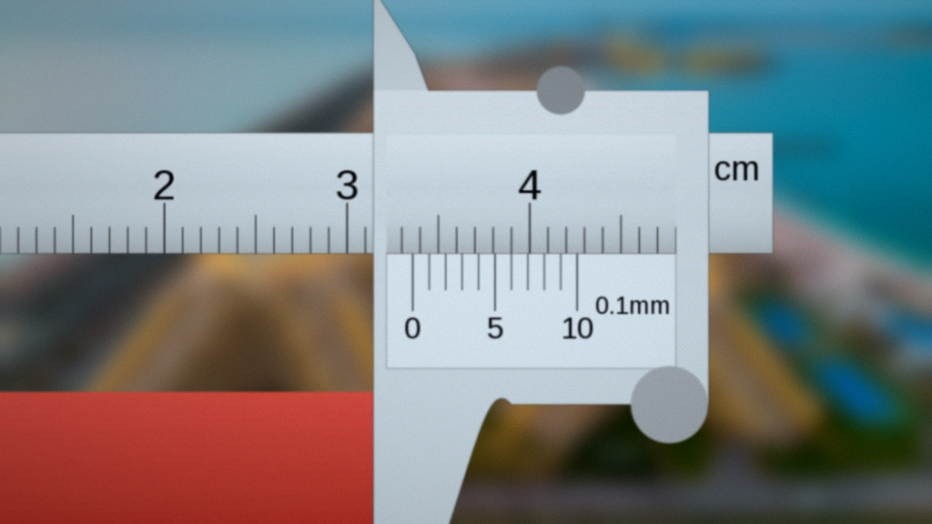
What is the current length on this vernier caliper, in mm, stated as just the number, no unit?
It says 33.6
